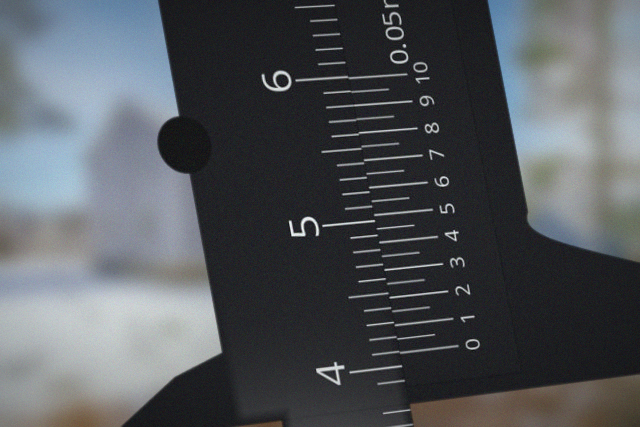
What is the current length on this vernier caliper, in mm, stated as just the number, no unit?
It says 40.9
